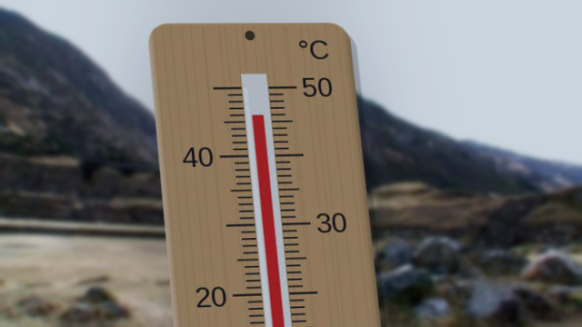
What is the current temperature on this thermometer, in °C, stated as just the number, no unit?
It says 46
